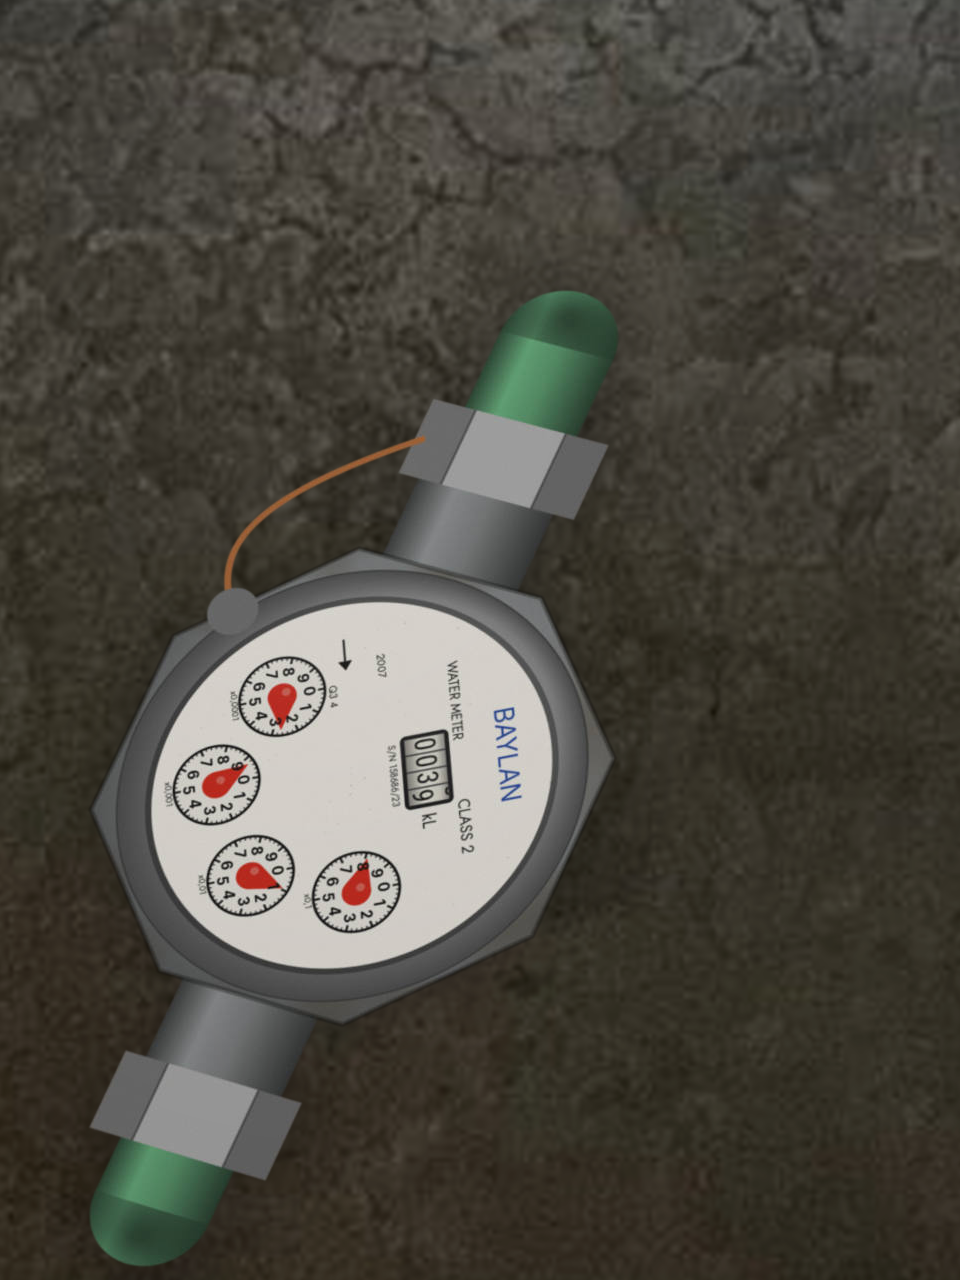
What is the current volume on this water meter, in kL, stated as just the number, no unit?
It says 38.8092
